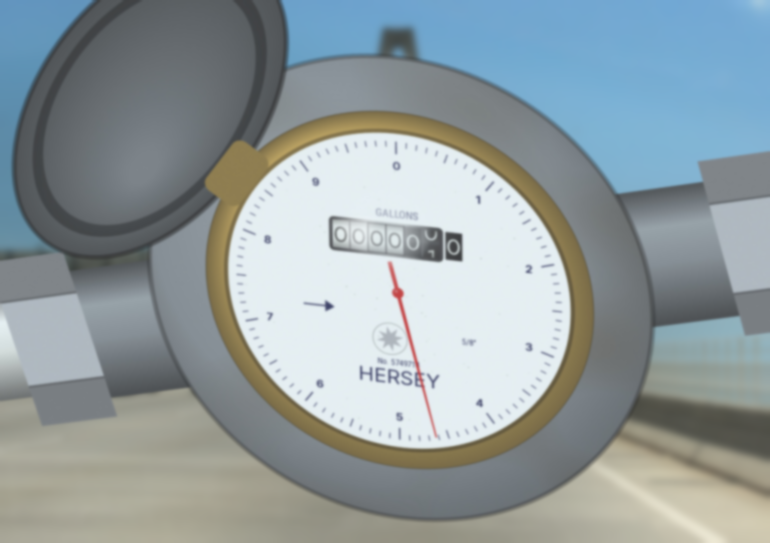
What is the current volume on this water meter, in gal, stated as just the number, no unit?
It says 4.6
